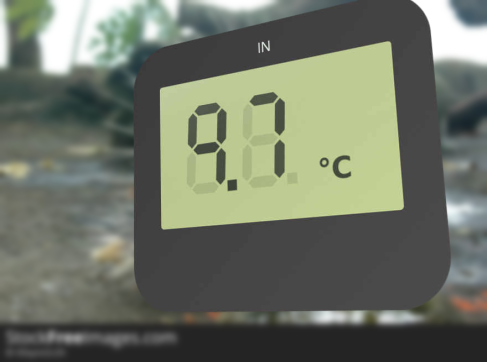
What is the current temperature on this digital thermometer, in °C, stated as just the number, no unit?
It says 9.7
